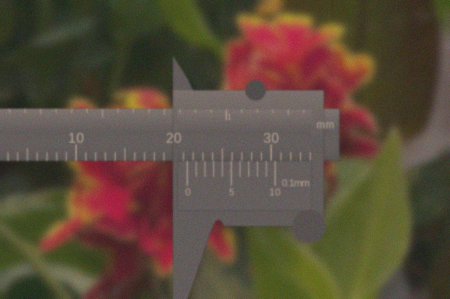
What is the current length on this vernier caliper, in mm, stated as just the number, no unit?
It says 21.4
